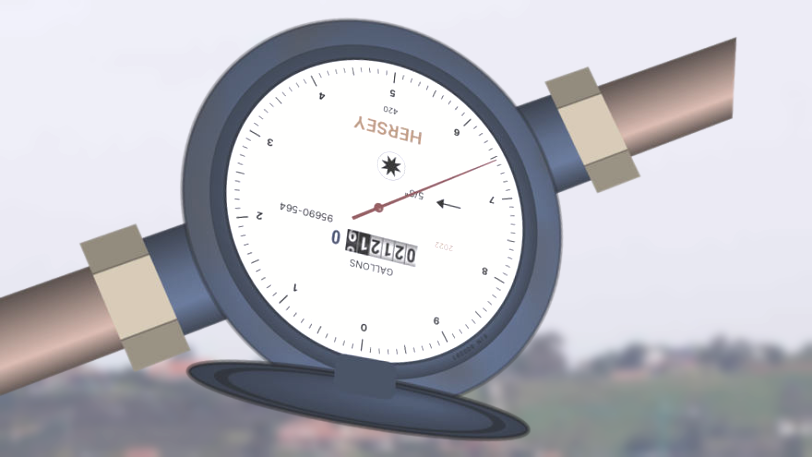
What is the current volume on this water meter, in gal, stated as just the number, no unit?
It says 212186.5
